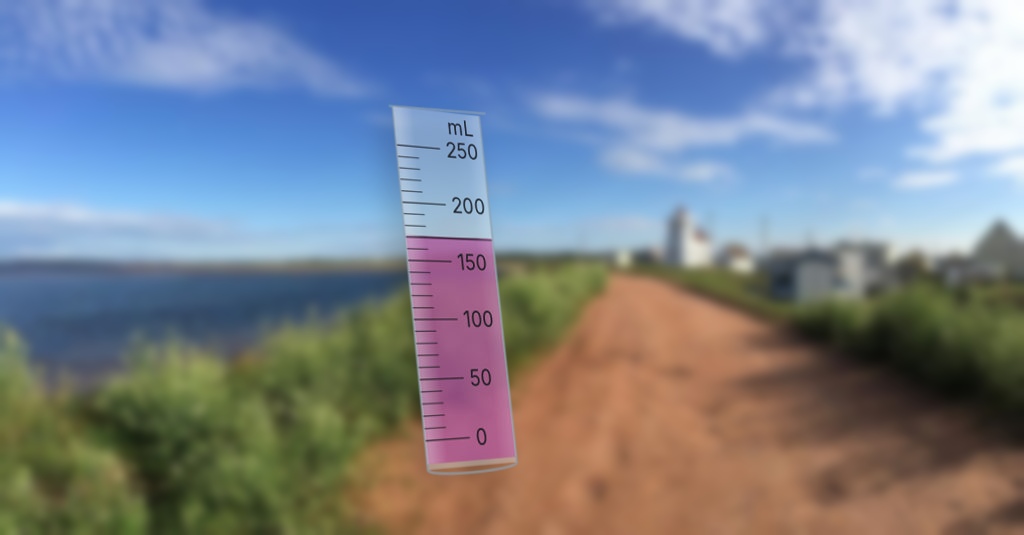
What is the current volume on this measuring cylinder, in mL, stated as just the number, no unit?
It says 170
